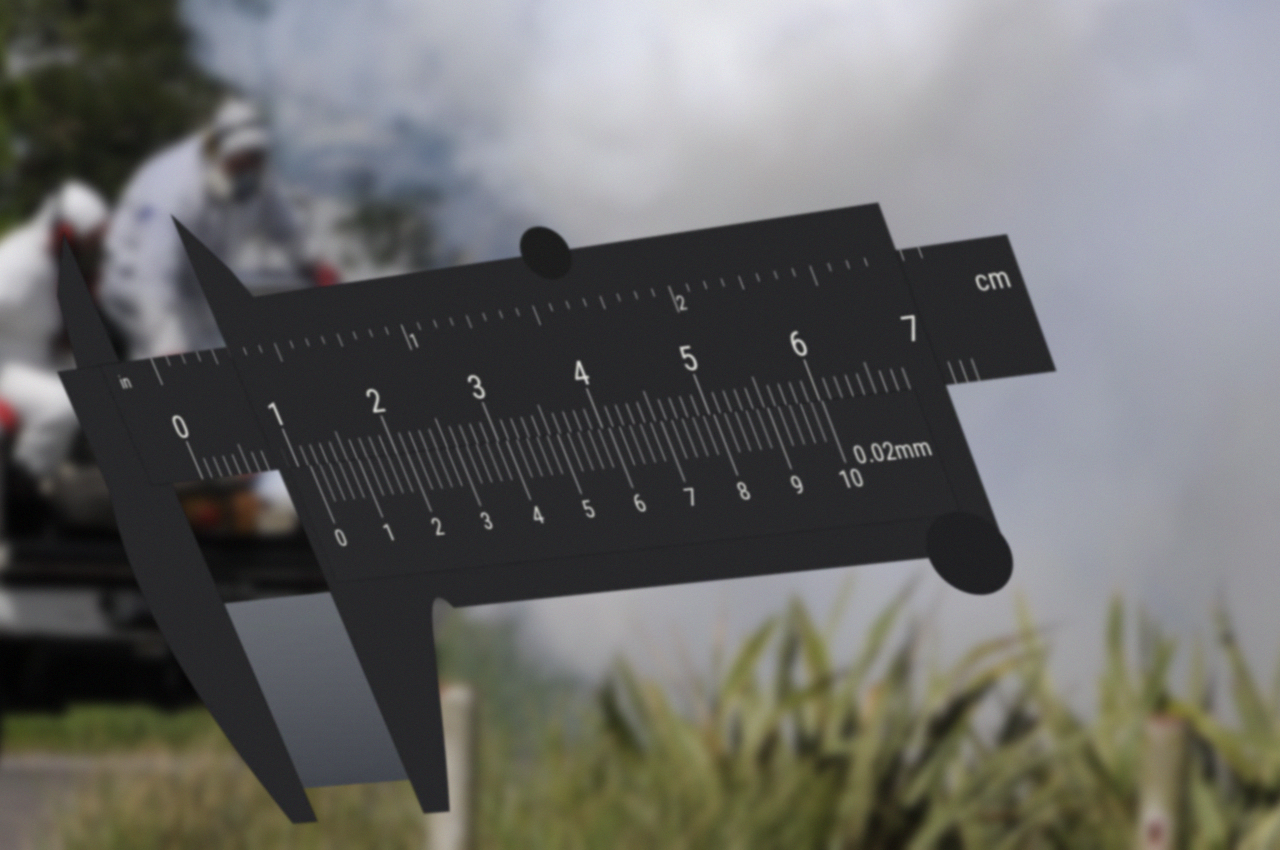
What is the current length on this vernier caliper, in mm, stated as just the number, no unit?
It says 11.2
